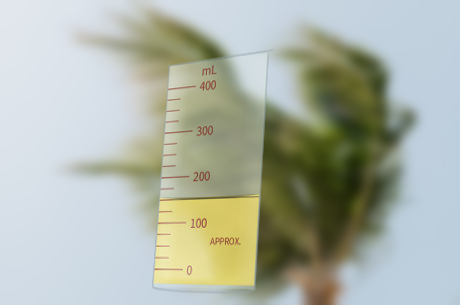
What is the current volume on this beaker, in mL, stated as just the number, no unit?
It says 150
